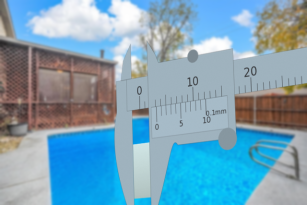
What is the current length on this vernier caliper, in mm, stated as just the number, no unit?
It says 3.2
